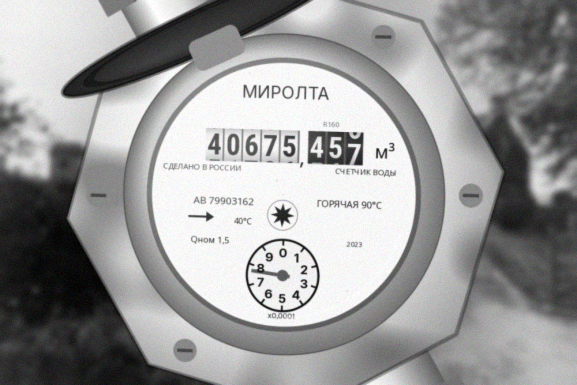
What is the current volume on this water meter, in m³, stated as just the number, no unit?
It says 40675.4567
